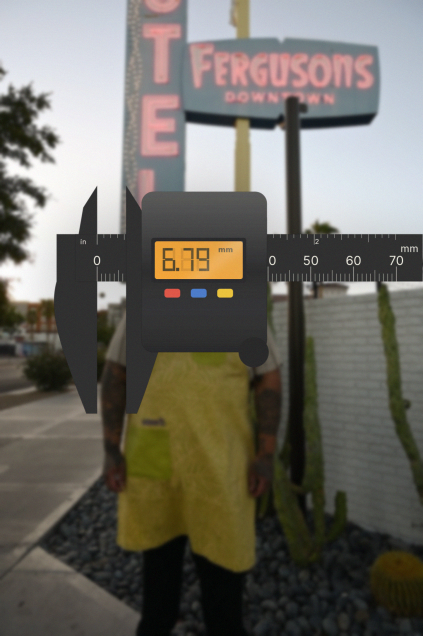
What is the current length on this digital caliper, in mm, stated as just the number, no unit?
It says 6.79
